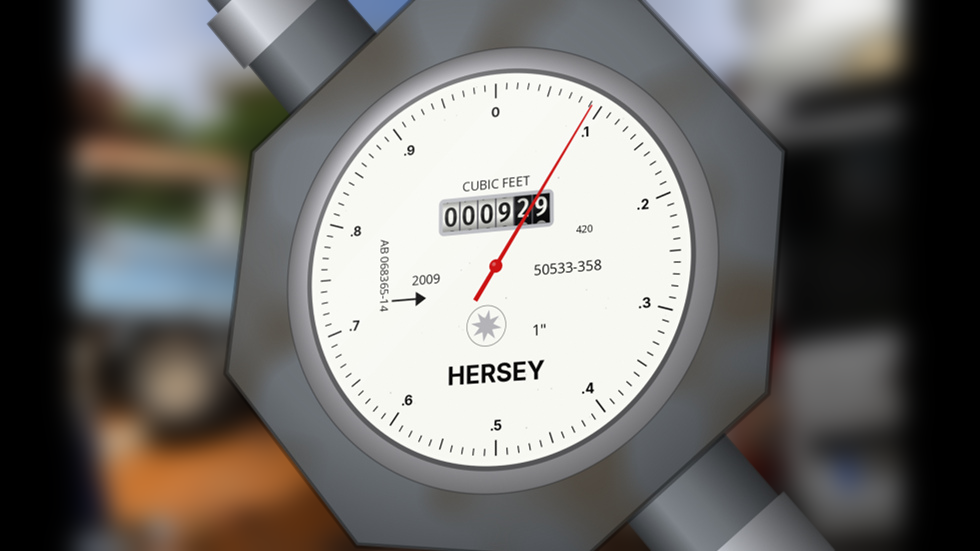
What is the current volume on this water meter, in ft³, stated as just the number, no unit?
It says 929.09
